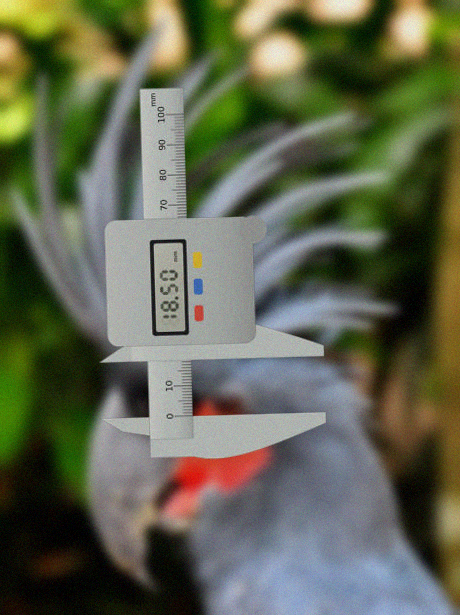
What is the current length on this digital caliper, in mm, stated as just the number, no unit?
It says 18.50
